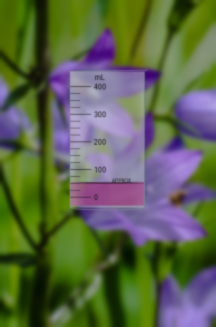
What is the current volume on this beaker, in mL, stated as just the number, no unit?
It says 50
